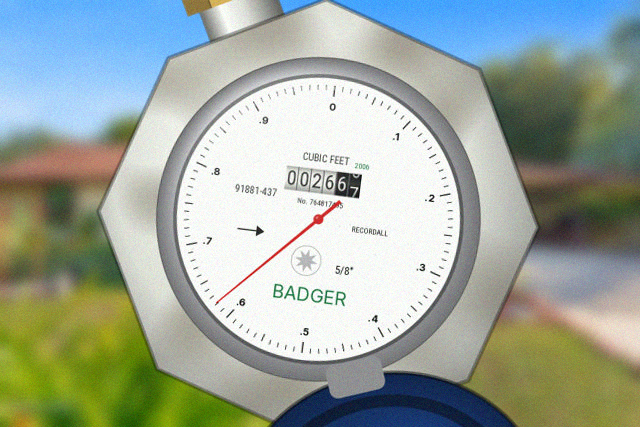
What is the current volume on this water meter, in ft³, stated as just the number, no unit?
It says 2666.62
